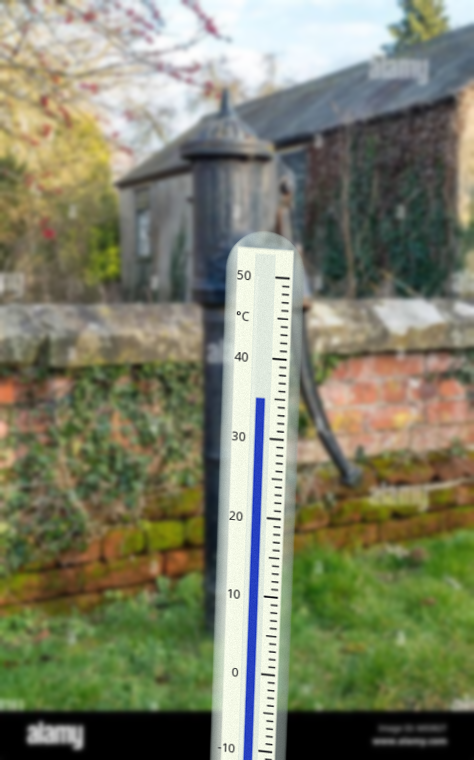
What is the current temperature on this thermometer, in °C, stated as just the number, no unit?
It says 35
